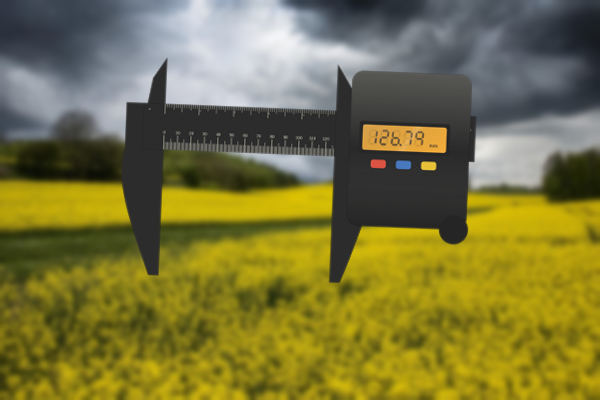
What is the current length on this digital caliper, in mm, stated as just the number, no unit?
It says 126.79
